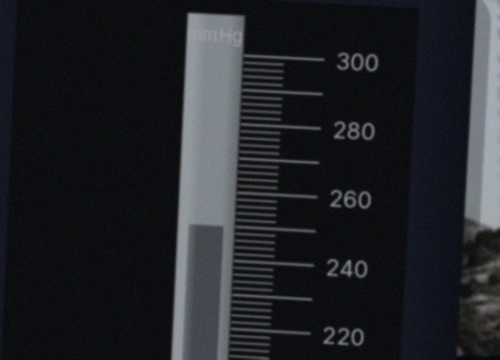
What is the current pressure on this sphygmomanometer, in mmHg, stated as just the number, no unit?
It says 250
